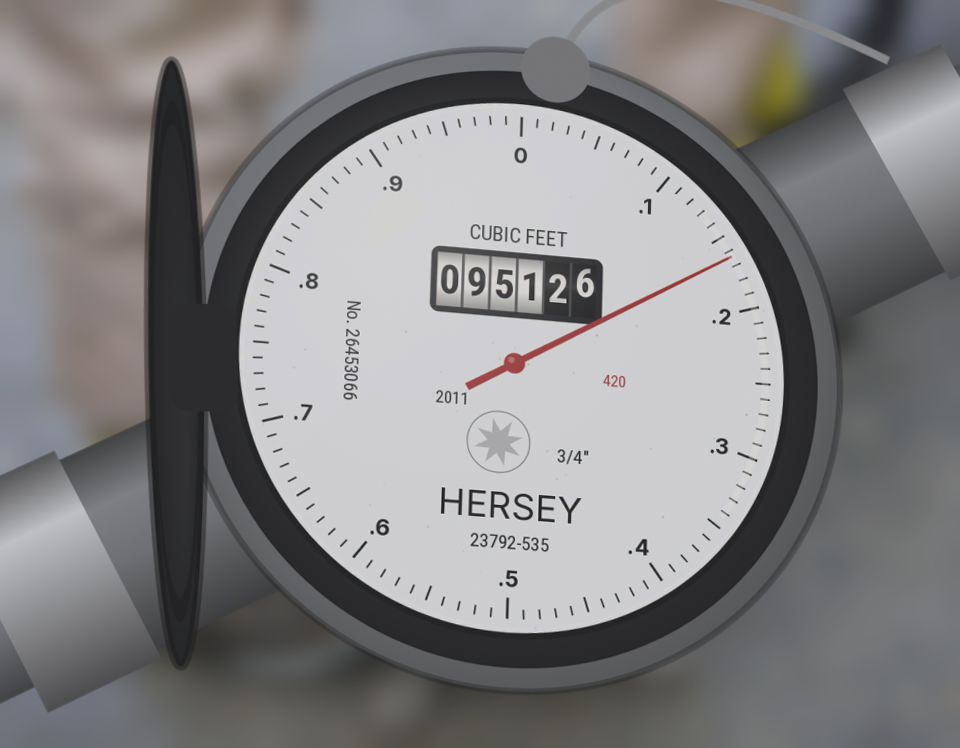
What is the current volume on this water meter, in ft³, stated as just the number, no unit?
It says 95126.16
